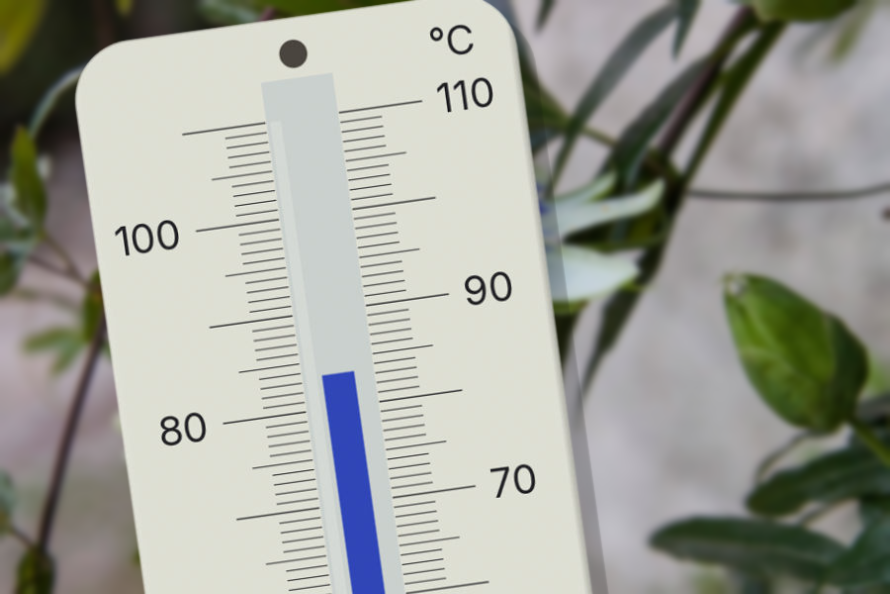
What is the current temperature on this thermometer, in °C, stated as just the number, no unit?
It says 83.5
